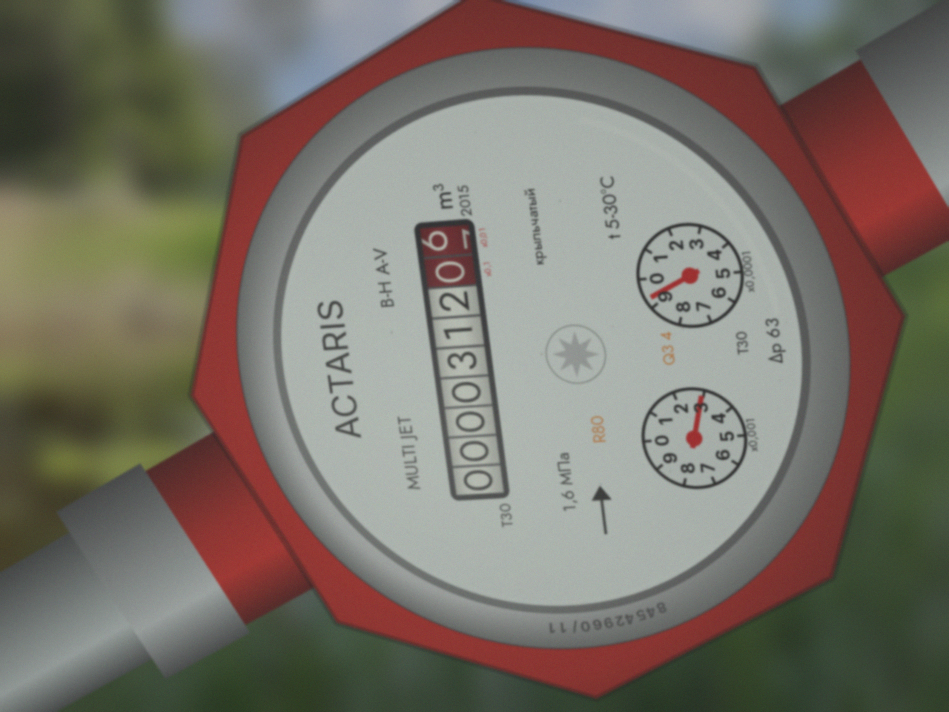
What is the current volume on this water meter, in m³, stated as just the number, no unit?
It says 312.0629
